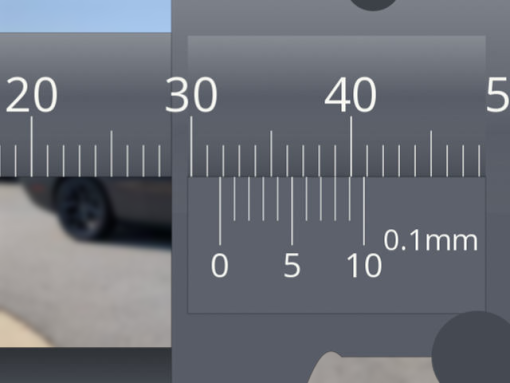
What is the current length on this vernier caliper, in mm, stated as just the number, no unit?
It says 31.8
